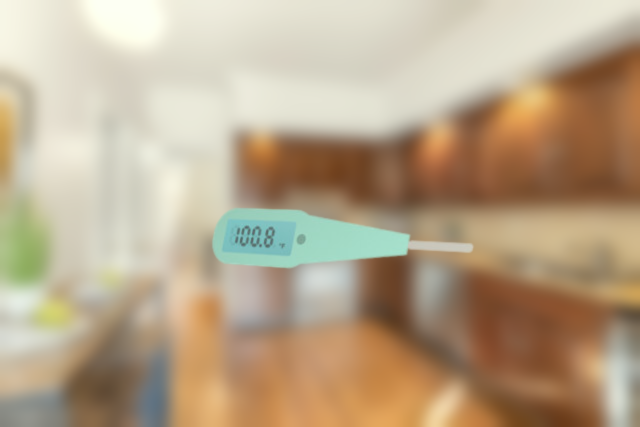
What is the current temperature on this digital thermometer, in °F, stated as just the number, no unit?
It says 100.8
